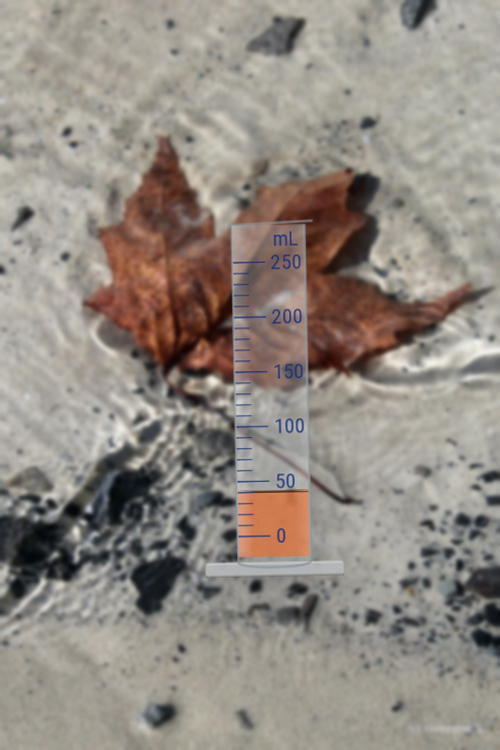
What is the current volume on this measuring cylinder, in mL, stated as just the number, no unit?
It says 40
